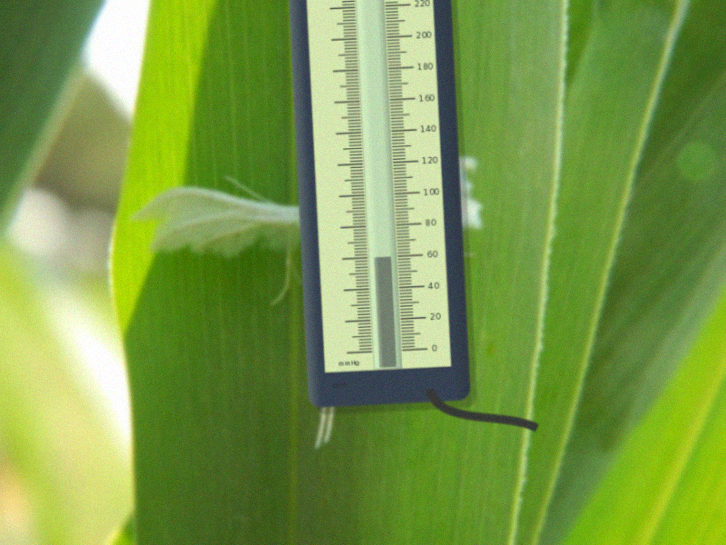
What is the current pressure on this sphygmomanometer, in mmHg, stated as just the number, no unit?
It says 60
